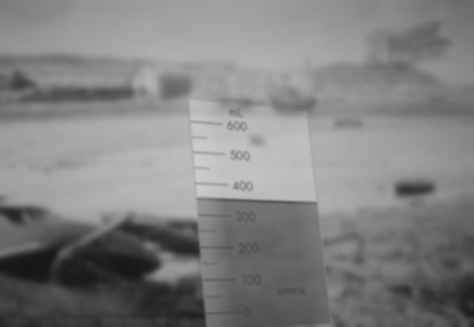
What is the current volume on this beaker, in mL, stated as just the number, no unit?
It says 350
